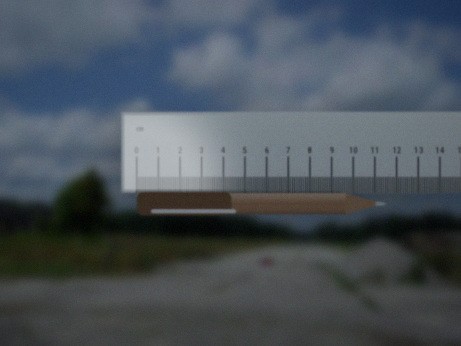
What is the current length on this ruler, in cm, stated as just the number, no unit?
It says 11.5
